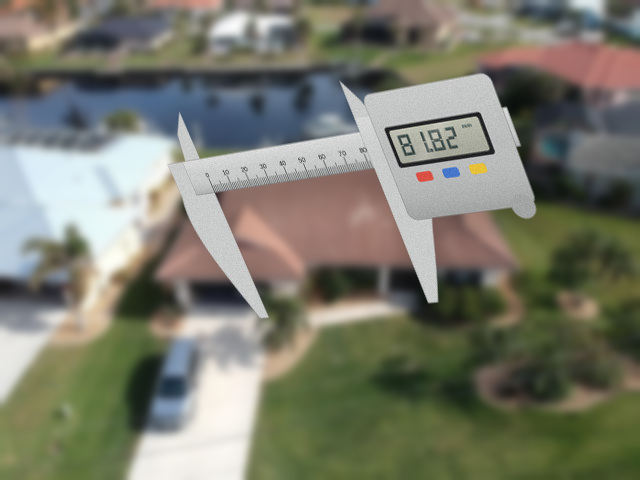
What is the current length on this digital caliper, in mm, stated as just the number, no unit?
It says 81.82
